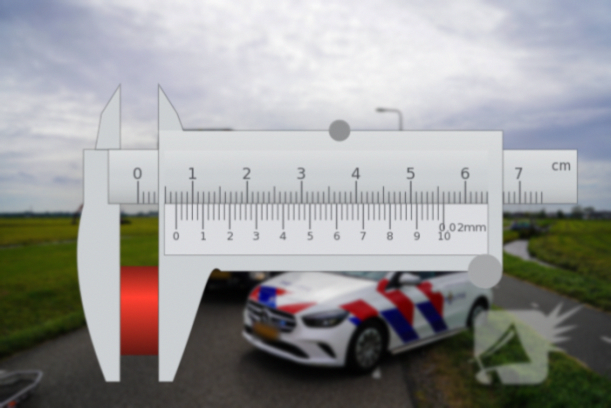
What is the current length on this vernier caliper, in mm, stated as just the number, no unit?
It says 7.0
